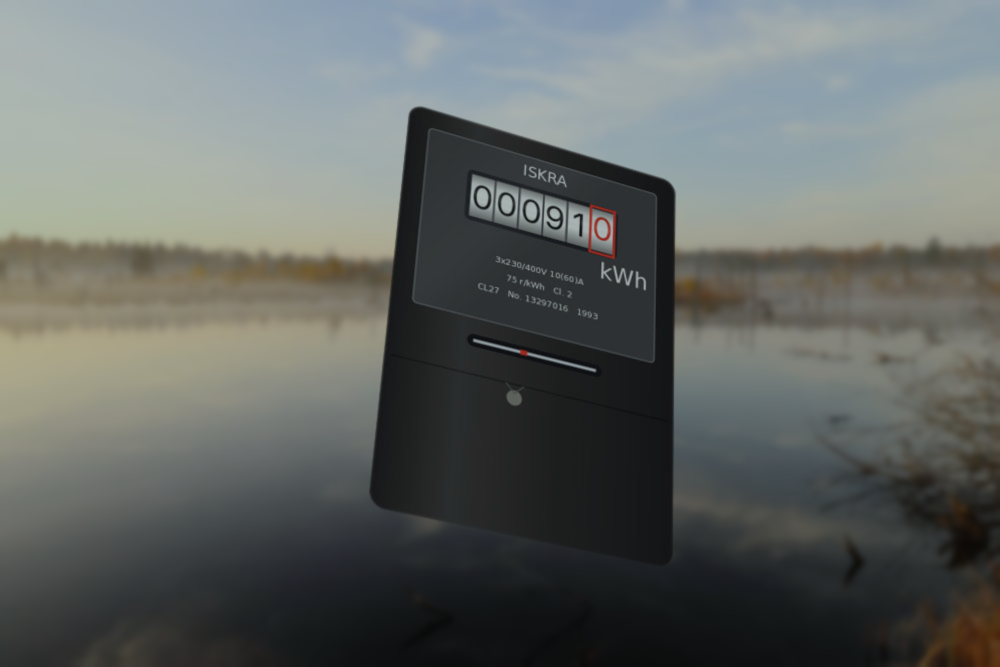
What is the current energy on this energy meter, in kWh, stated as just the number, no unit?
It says 91.0
